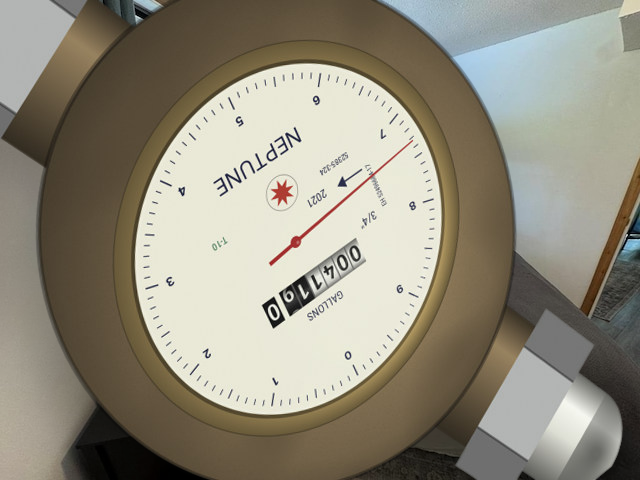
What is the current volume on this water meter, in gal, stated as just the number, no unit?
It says 41187.3
